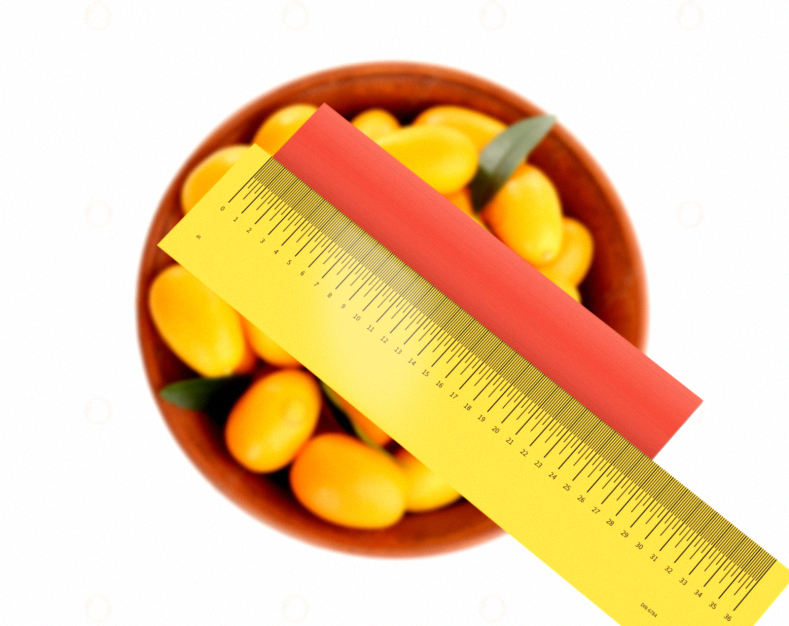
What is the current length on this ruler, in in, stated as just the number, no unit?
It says 27.5
